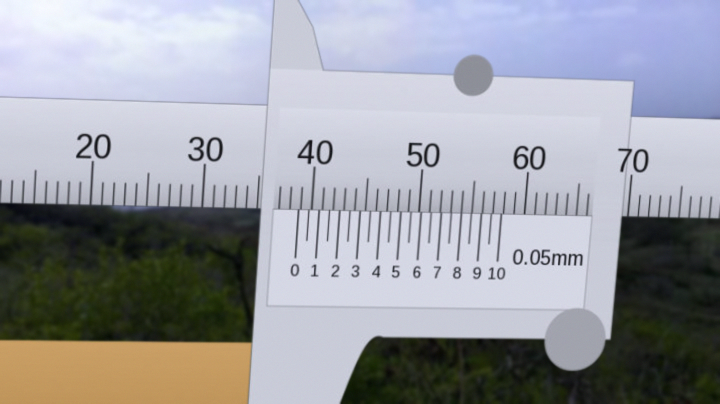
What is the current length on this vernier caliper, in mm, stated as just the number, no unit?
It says 38.8
